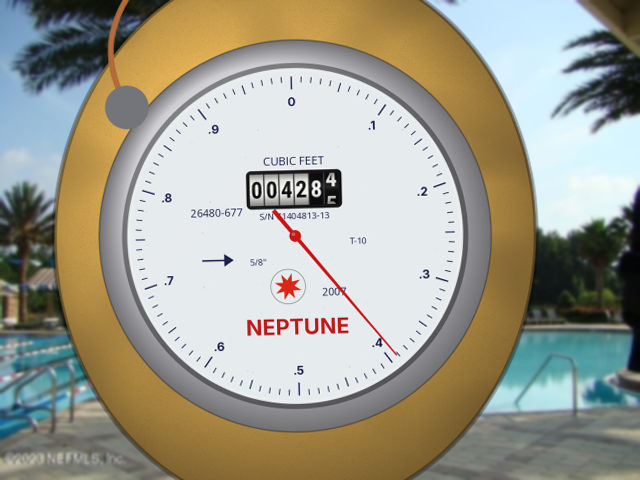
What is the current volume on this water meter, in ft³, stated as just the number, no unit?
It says 4284.39
